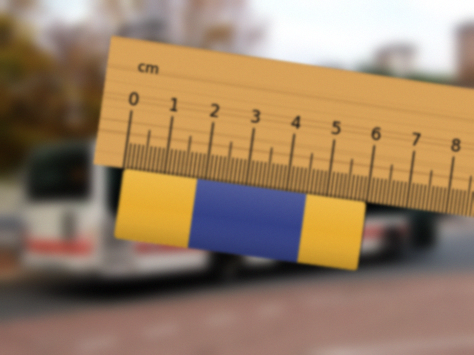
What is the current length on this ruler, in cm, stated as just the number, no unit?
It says 6
